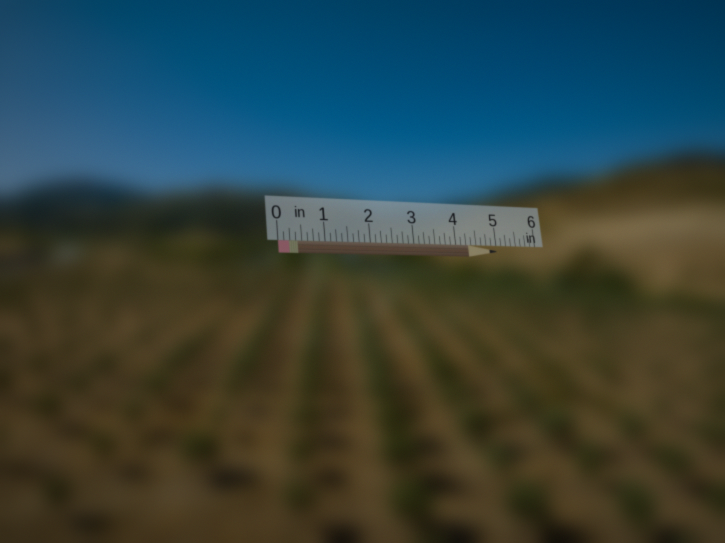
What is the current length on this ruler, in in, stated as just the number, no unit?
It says 5
